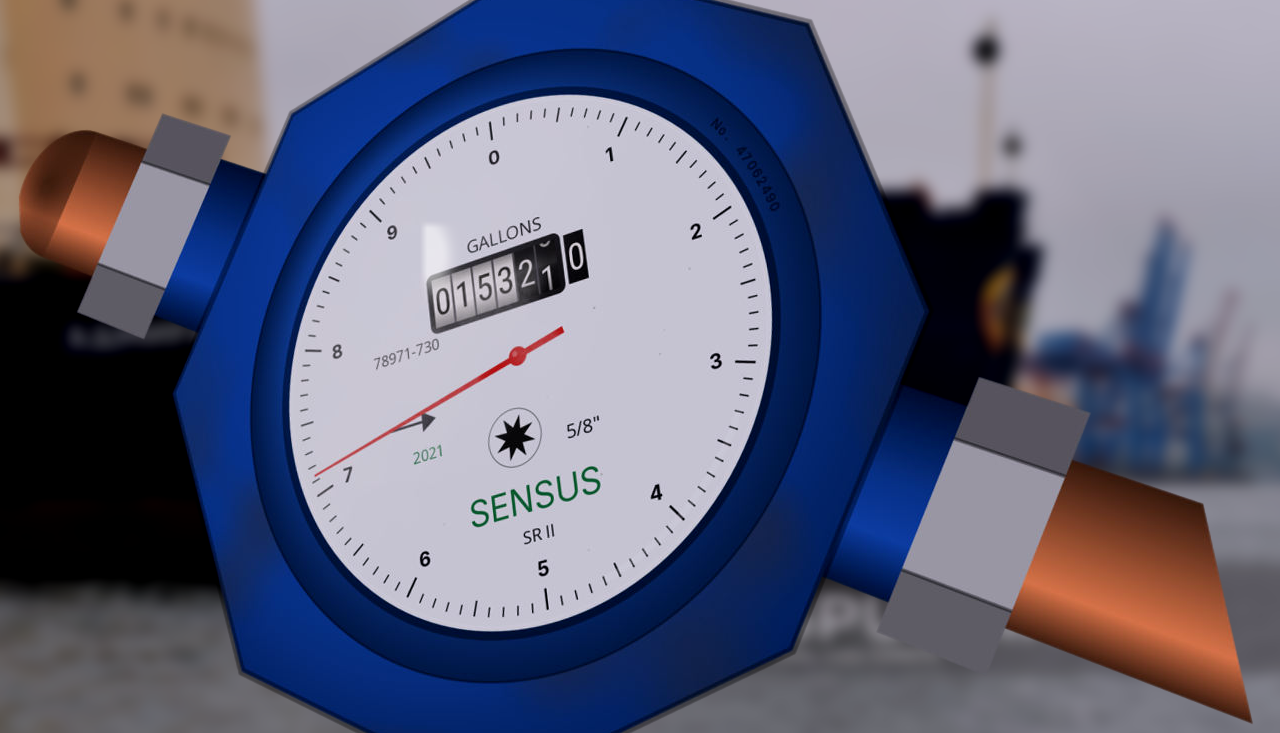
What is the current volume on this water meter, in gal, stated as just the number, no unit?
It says 153207.1
